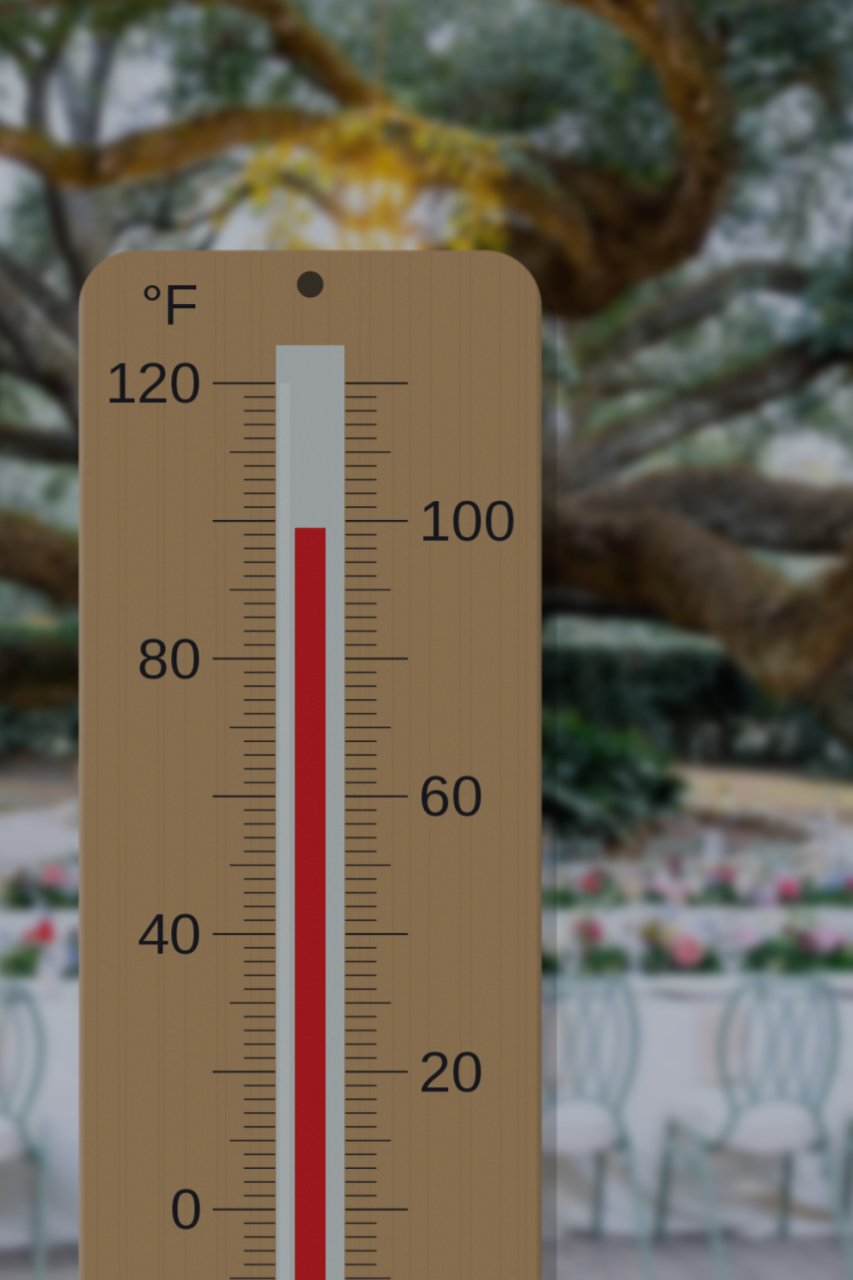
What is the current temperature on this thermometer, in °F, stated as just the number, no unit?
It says 99
